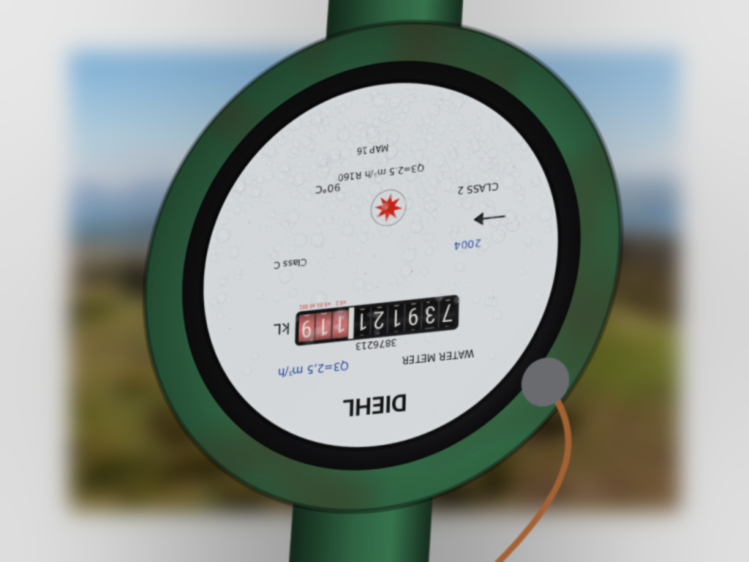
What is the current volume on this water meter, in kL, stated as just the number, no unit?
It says 739121.119
